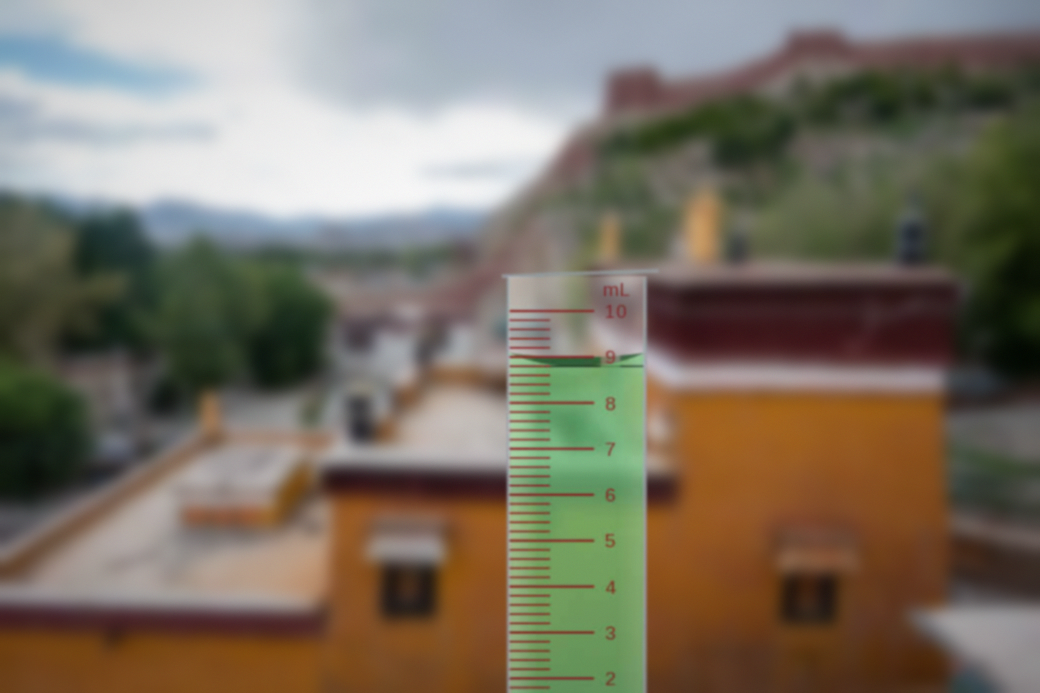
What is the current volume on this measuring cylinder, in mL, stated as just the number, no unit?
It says 8.8
